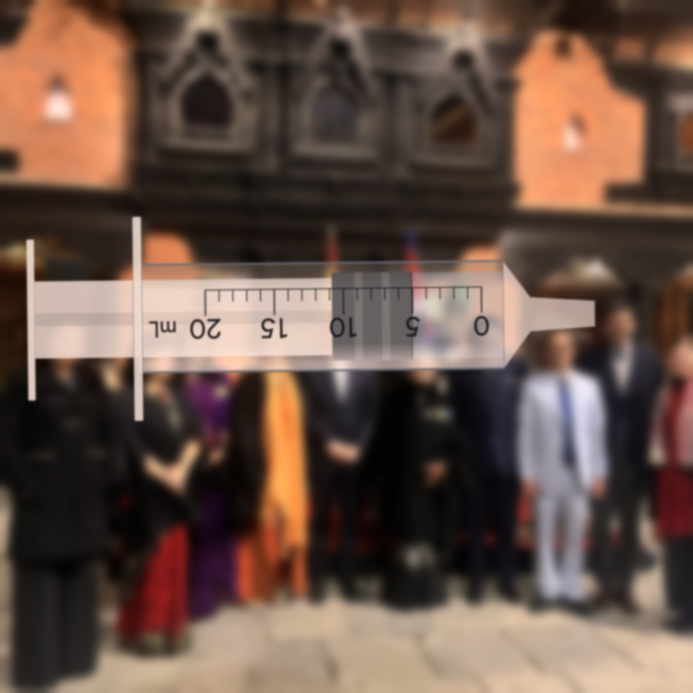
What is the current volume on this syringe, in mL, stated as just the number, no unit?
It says 5
